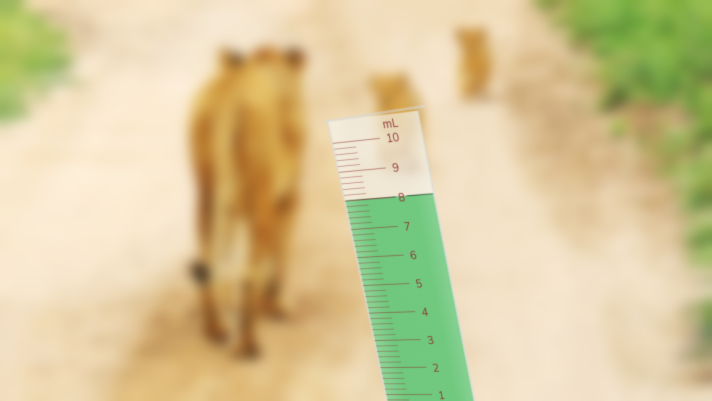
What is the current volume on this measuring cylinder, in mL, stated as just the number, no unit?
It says 8
